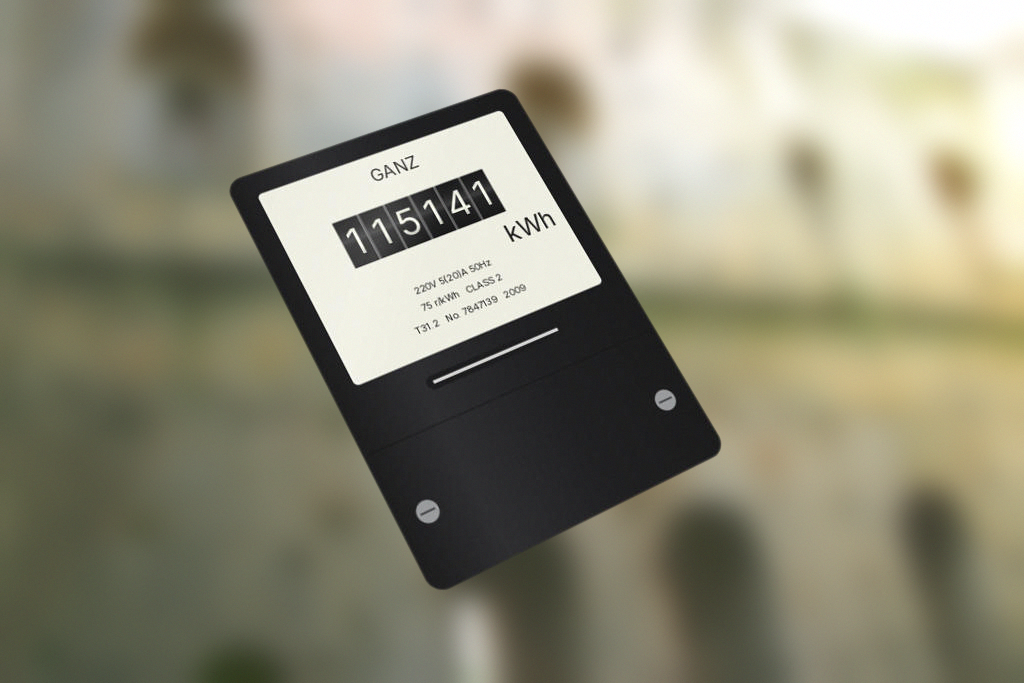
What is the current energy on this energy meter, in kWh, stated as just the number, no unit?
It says 115141
